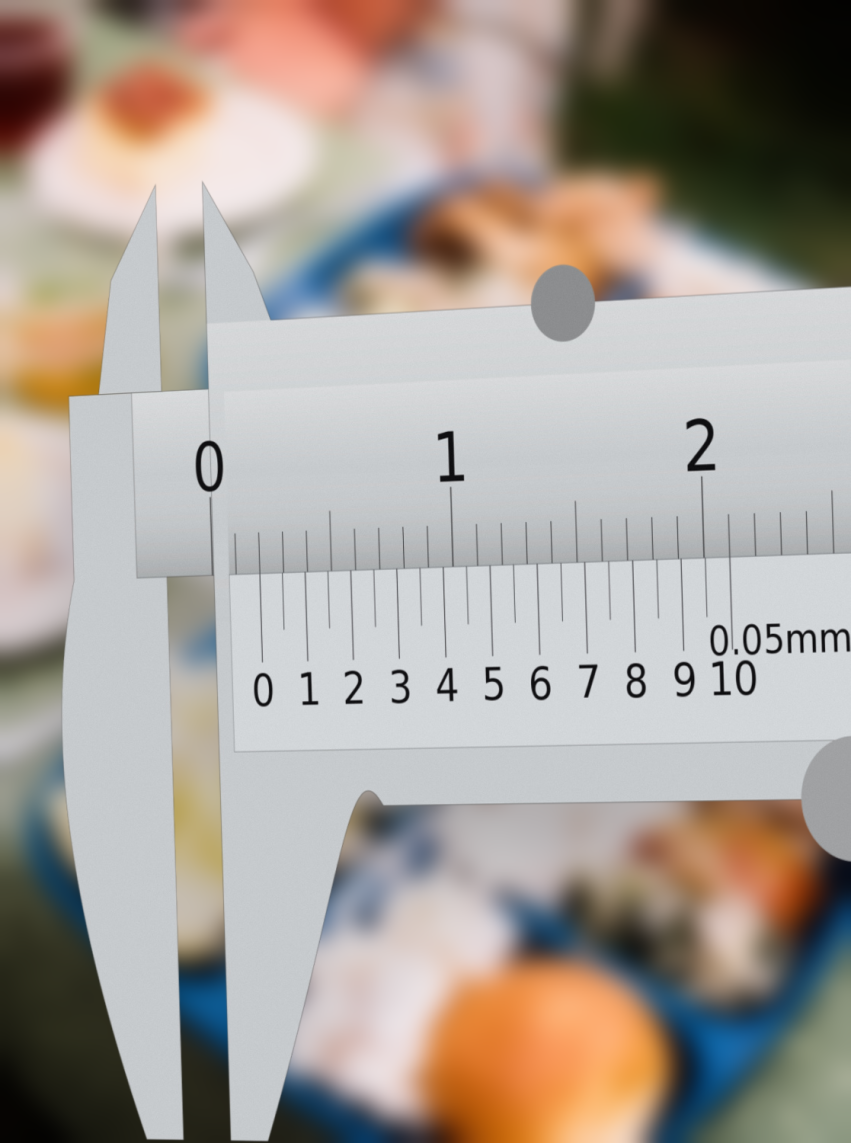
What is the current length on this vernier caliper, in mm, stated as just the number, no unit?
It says 2.00
